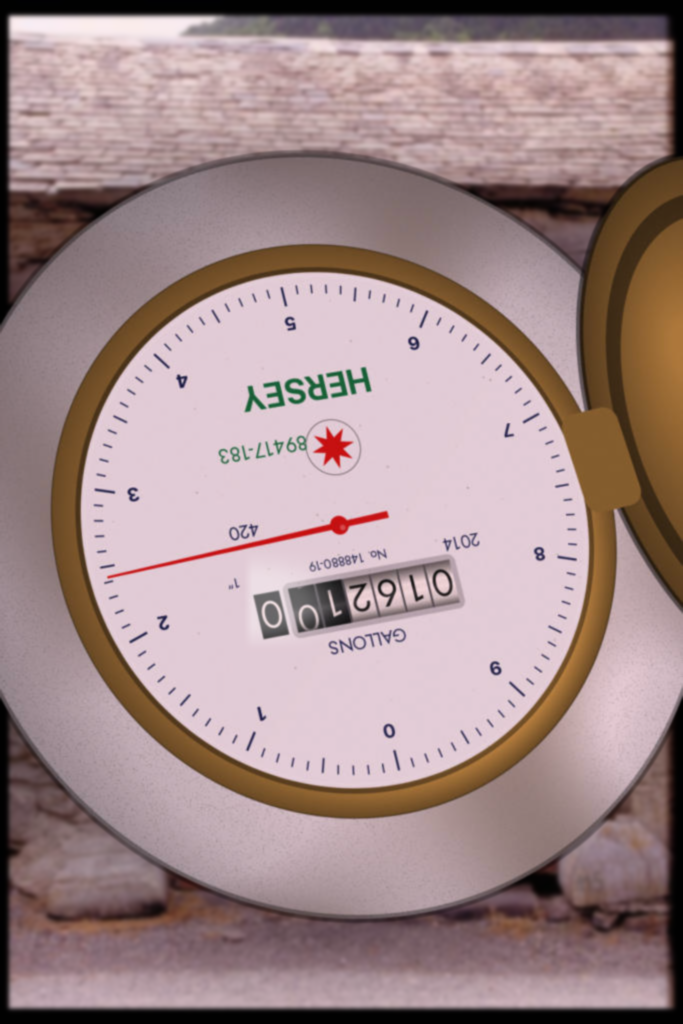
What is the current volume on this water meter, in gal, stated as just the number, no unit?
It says 162102.4
